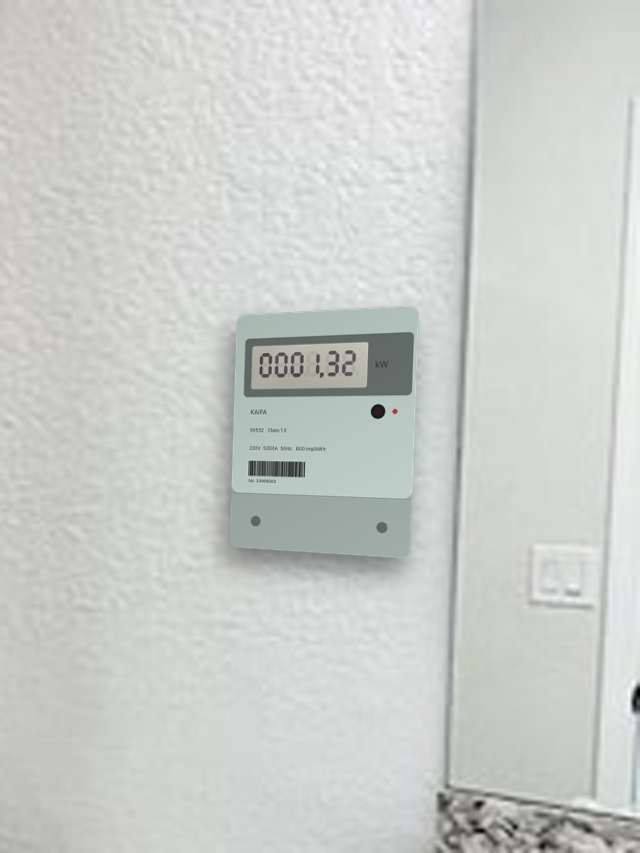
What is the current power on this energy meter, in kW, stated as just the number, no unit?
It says 1.32
